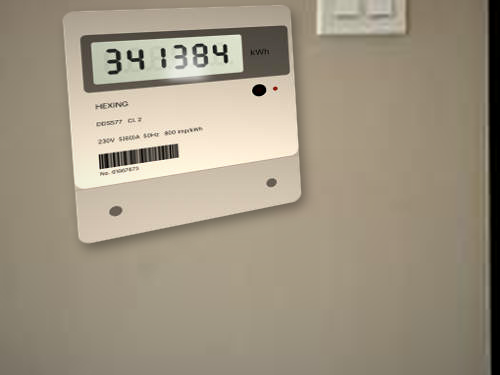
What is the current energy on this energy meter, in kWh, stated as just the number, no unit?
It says 341384
